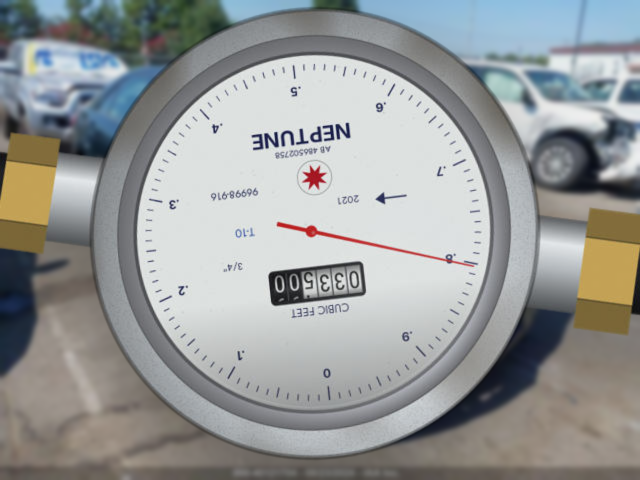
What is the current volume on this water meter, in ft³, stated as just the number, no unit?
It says 33499.80
